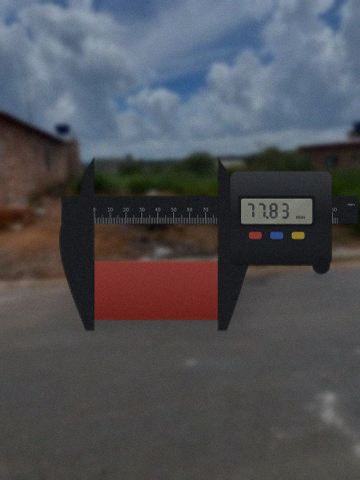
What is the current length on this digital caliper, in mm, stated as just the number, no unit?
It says 77.83
